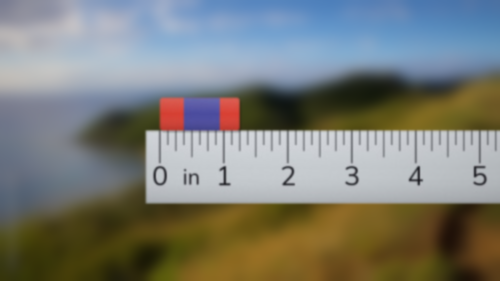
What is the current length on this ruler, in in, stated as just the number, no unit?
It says 1.25
